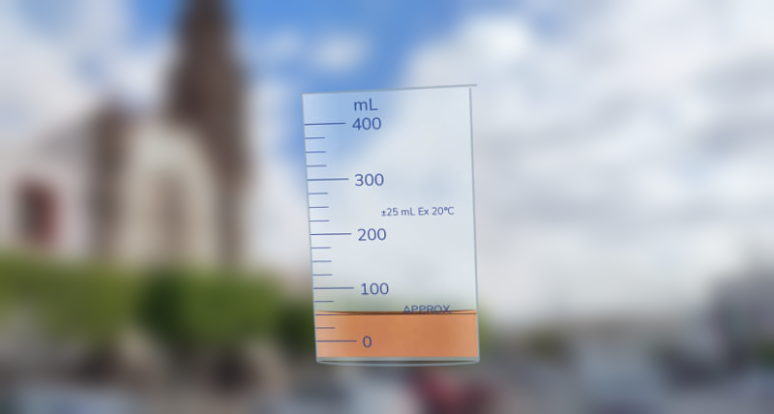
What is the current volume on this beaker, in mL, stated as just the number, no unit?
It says 50
